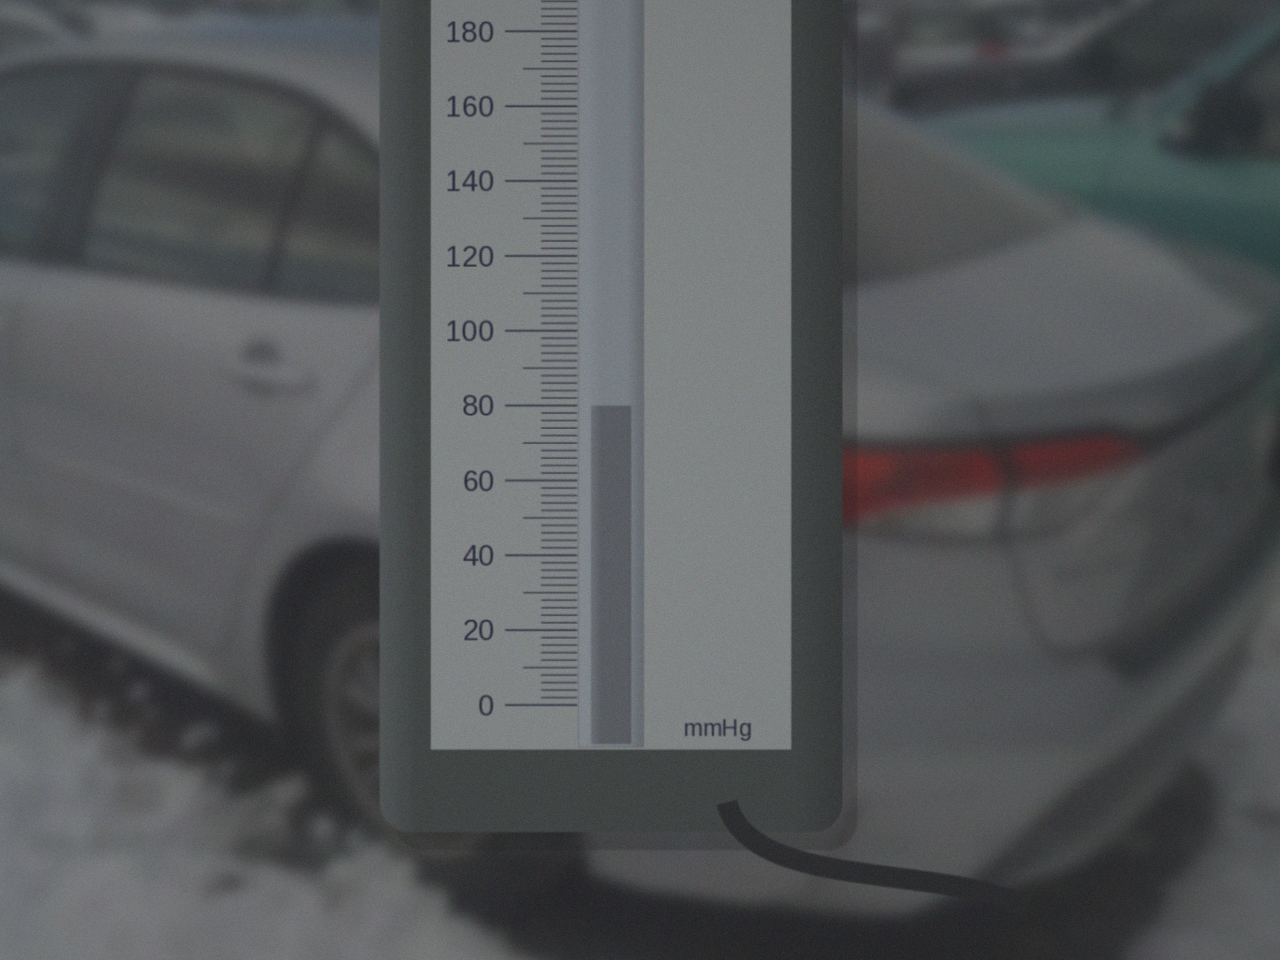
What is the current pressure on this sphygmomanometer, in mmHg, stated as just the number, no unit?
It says 80
